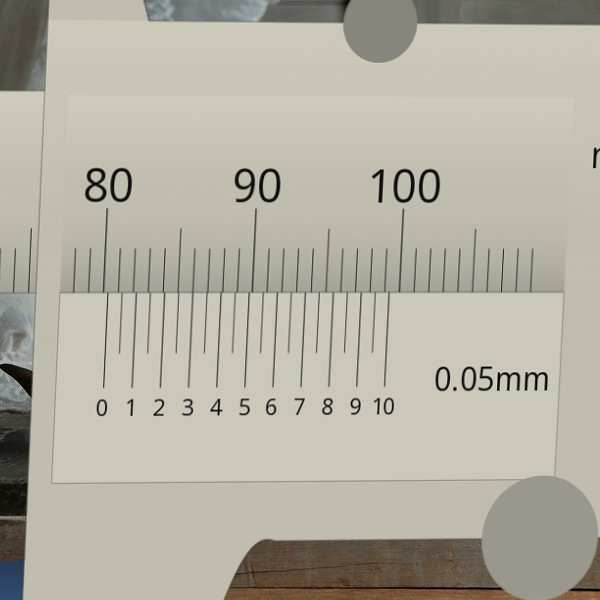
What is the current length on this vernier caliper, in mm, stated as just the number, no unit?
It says 80.3
